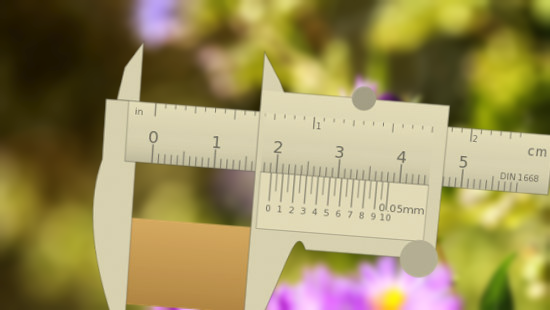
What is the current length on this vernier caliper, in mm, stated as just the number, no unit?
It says 19.2
